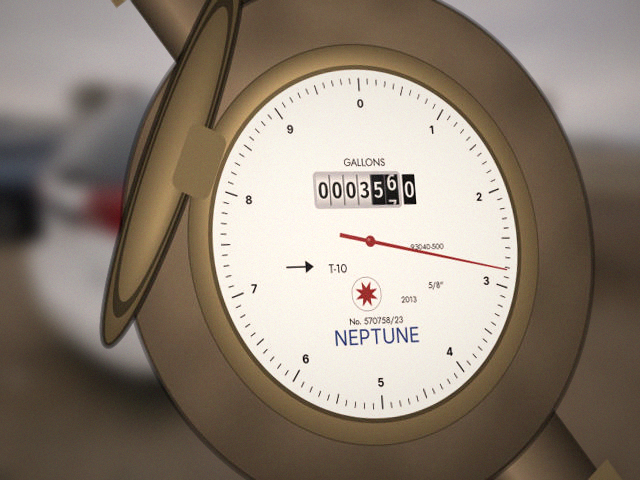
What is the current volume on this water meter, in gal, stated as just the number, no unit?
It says 3562.8
